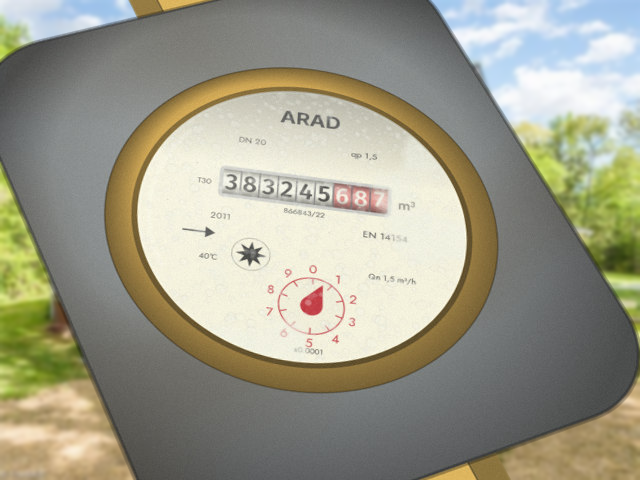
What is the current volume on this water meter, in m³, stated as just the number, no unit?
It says 383245.6870
